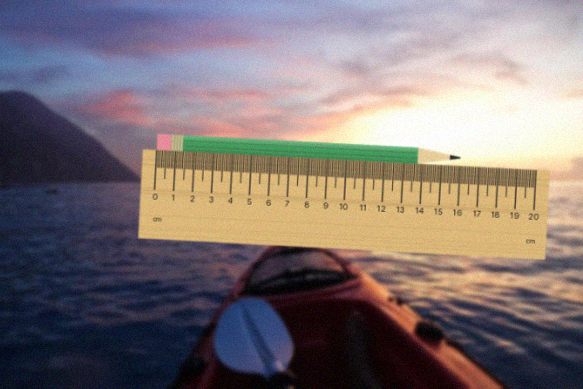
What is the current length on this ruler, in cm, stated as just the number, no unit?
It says 16
